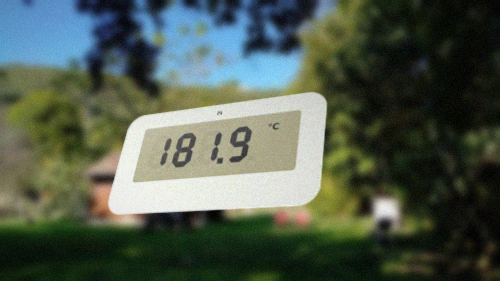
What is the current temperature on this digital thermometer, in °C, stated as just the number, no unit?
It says 181.9
